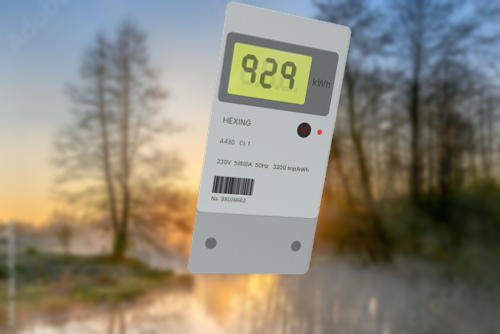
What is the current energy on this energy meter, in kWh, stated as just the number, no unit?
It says 929
